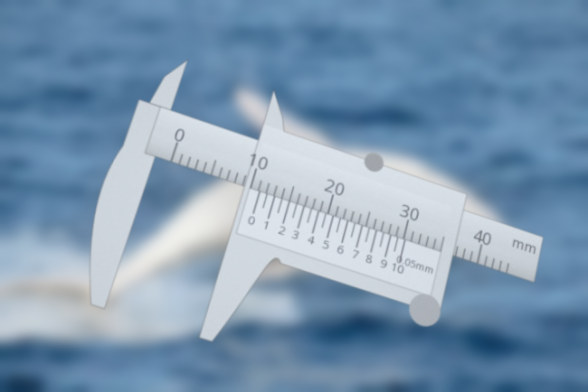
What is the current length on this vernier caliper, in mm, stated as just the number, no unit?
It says 11.2
